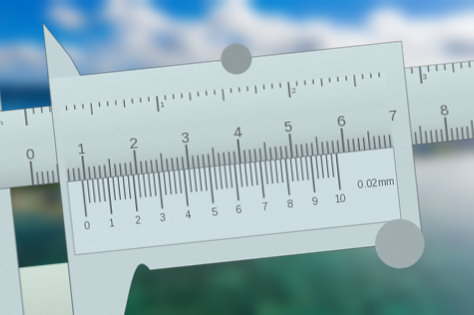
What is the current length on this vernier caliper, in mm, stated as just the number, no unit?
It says 9.5
